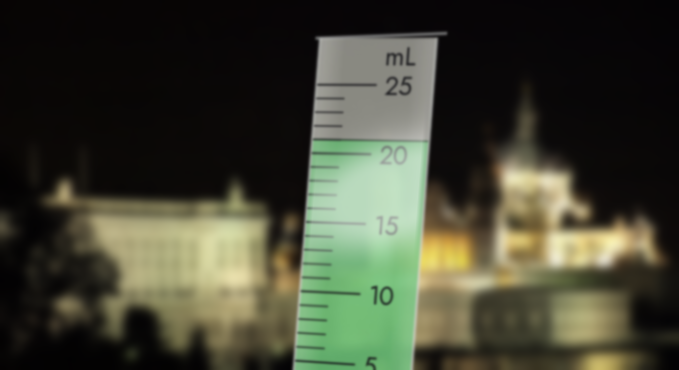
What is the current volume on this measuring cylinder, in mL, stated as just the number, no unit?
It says 21
